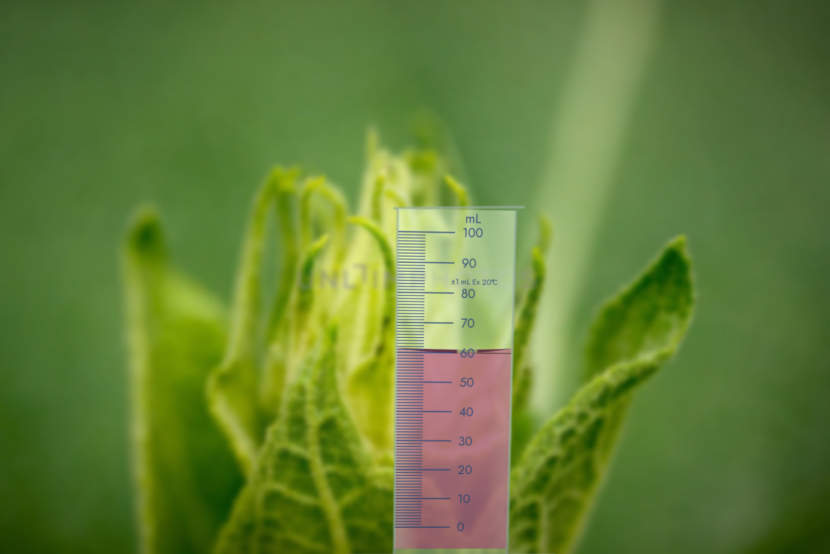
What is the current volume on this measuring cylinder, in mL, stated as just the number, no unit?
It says 60
